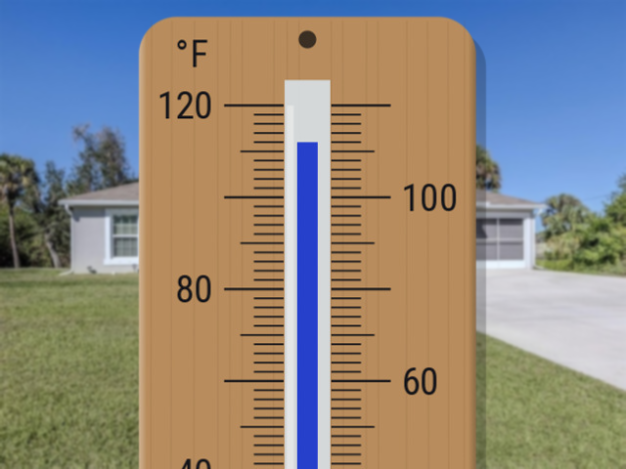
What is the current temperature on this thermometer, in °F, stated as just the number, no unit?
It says 112
